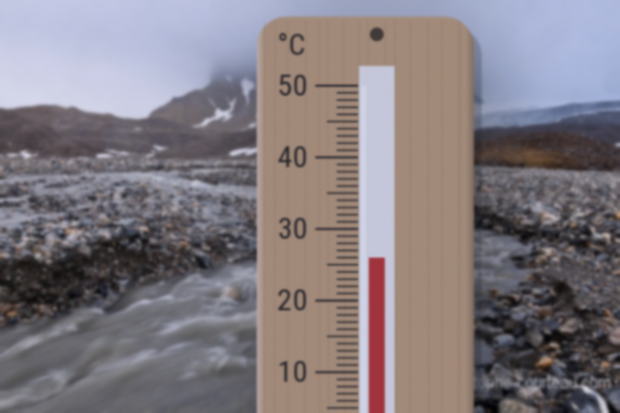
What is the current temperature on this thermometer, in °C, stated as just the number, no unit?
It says 26
